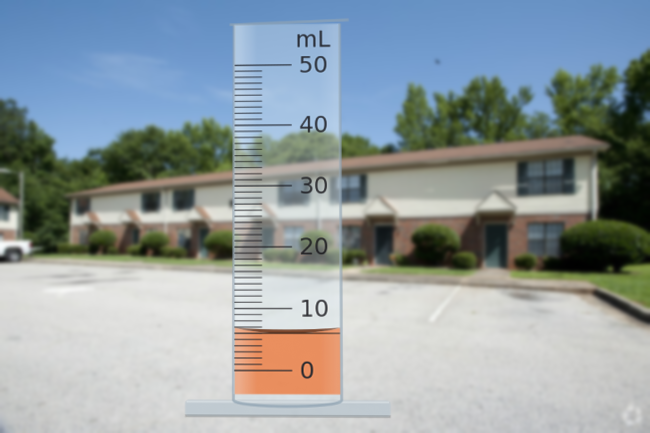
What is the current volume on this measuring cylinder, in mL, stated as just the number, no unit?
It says 6
